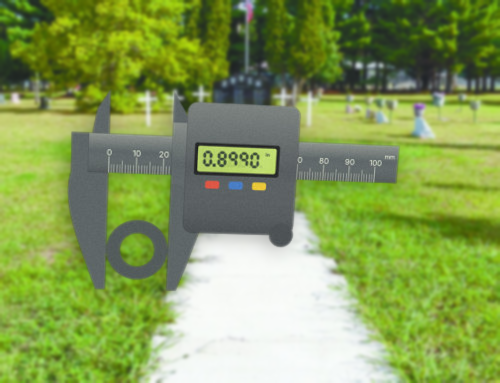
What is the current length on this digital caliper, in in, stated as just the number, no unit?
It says 0.8990
